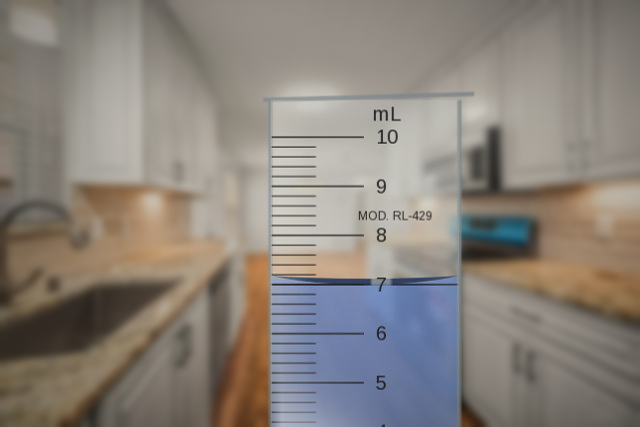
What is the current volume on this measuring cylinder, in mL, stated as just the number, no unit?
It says 7
